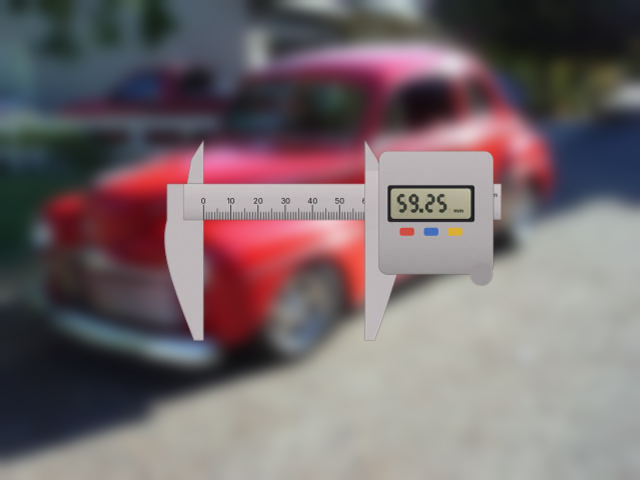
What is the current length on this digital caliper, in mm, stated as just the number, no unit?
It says 59.25
